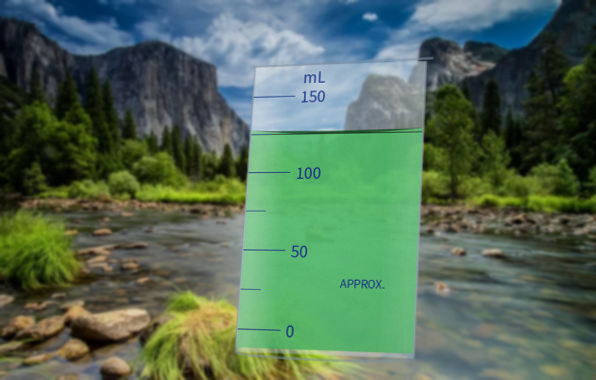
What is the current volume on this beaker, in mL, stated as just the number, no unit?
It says 125
